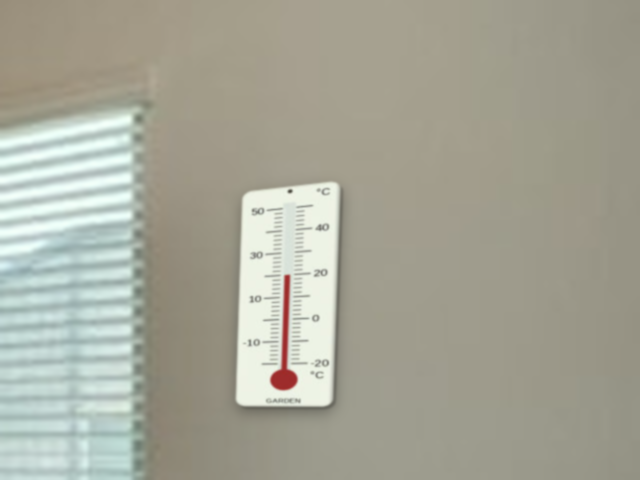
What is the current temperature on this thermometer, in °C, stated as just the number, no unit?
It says 20
